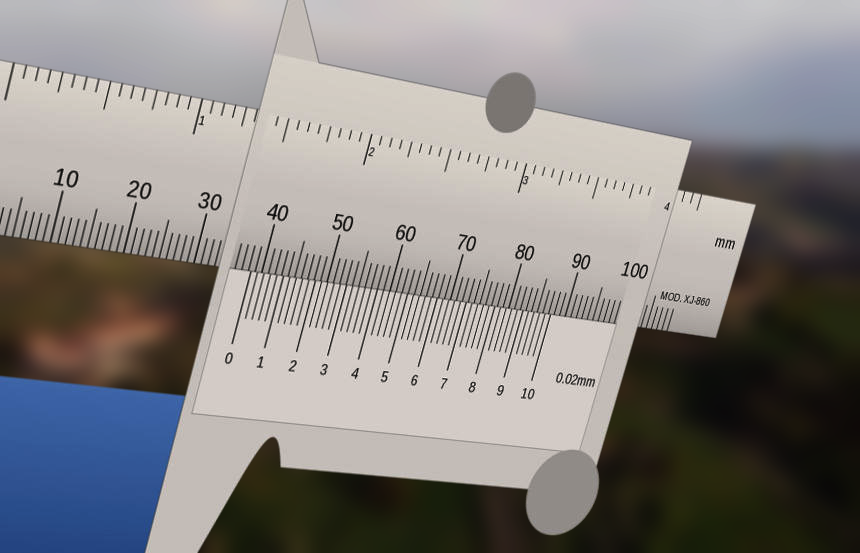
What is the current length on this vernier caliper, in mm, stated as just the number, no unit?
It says 38.4
